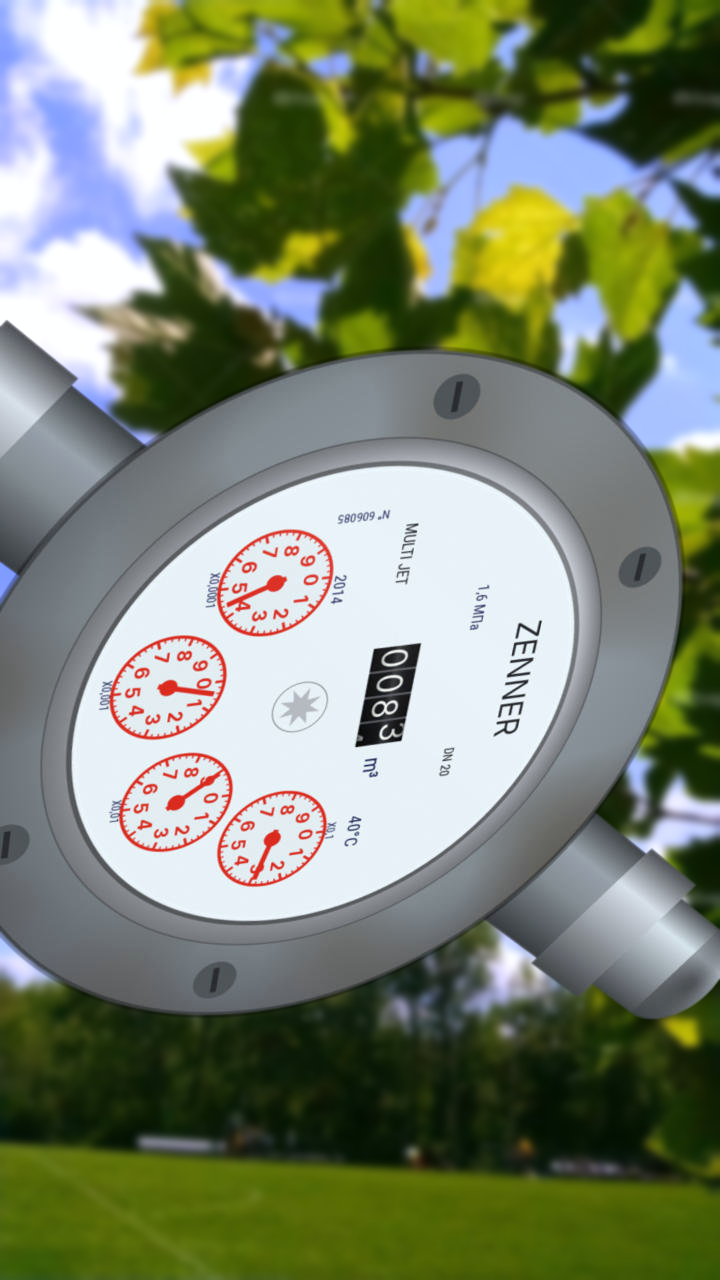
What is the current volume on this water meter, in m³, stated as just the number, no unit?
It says 83.2904
